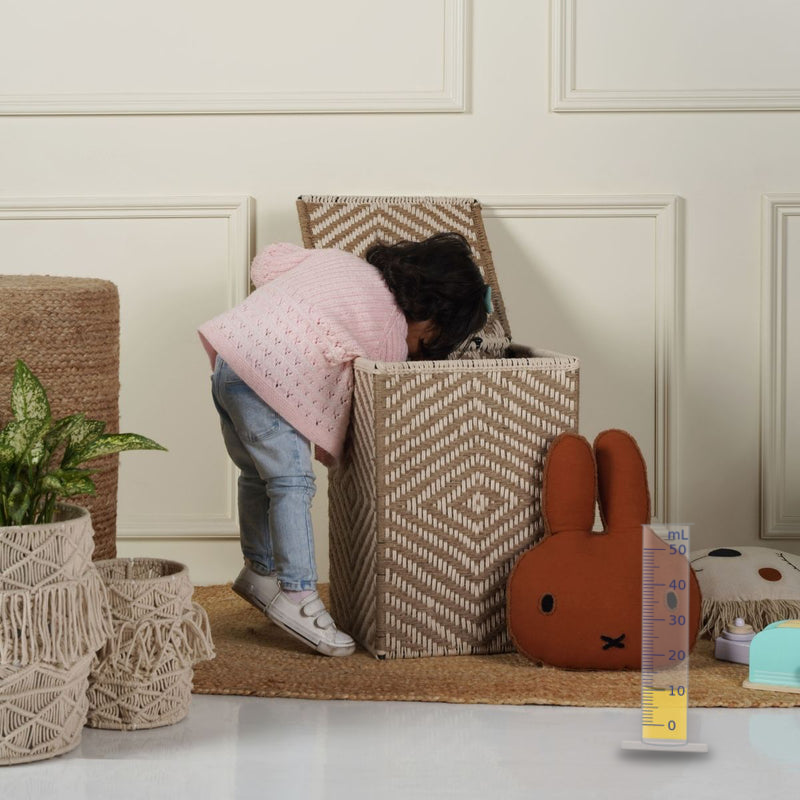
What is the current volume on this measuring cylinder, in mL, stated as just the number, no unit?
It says 10
